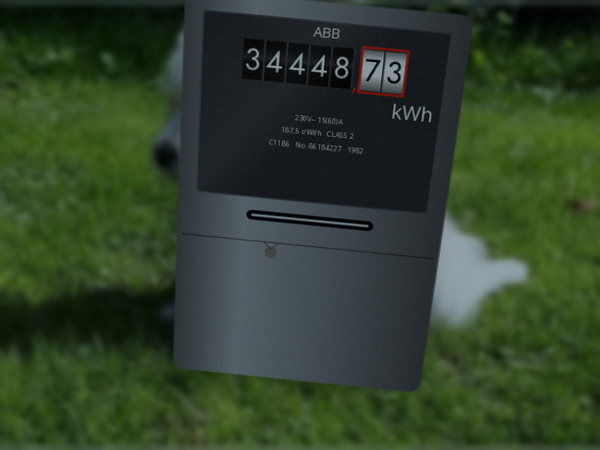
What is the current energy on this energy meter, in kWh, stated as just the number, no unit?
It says 34448.73
